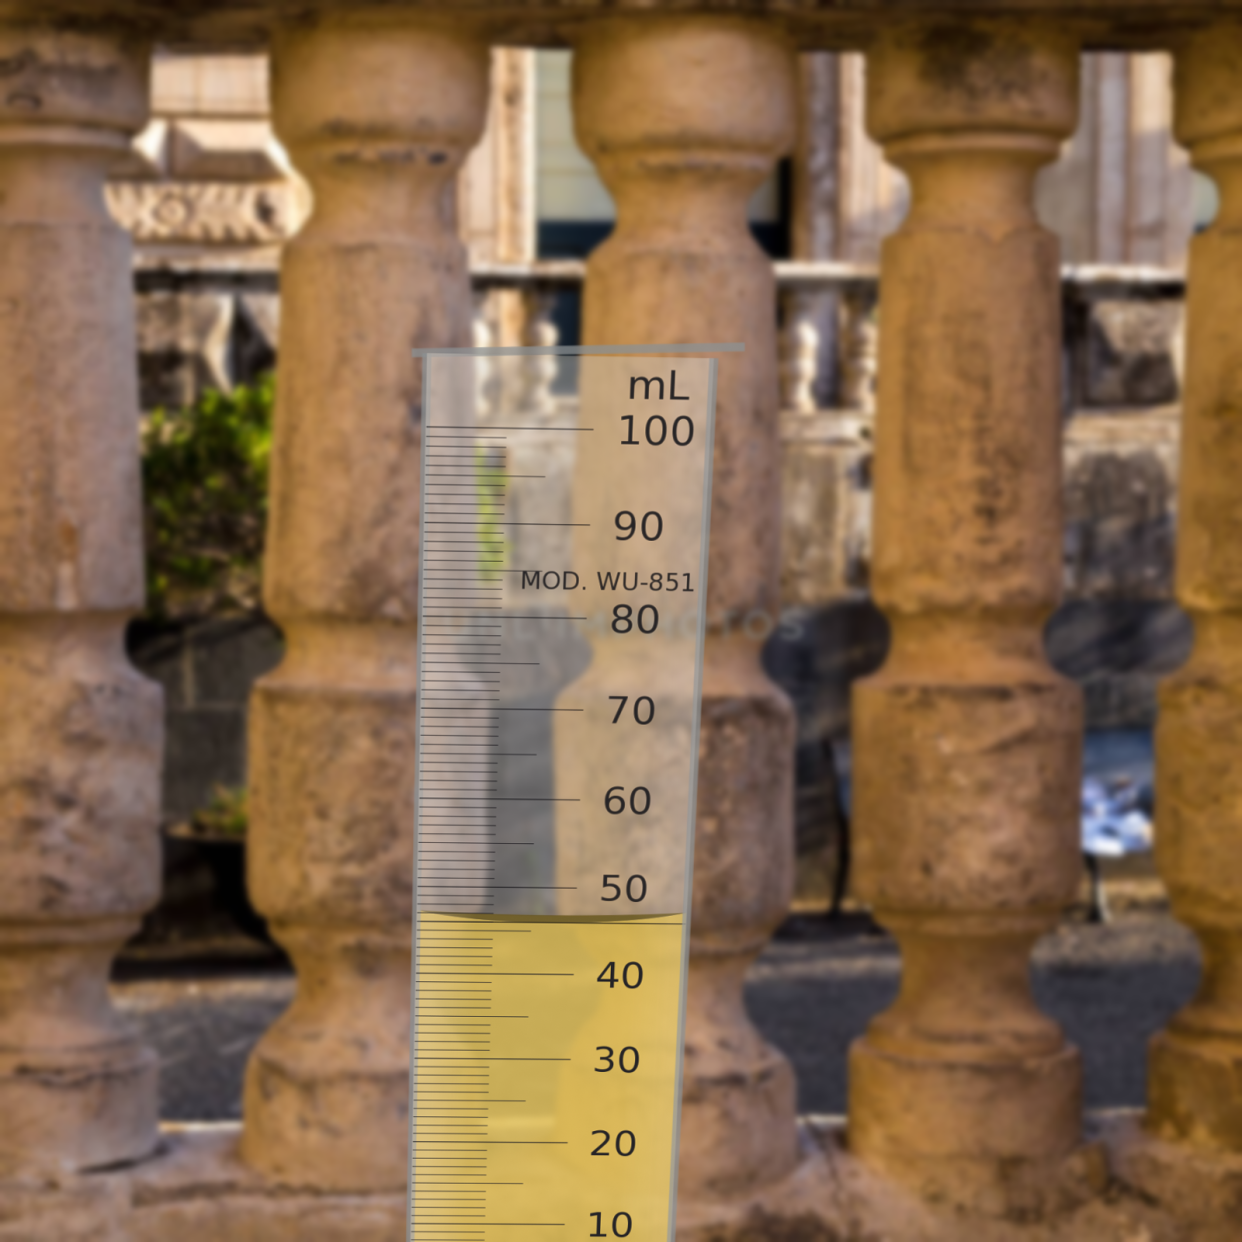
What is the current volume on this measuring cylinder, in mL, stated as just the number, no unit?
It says 46
